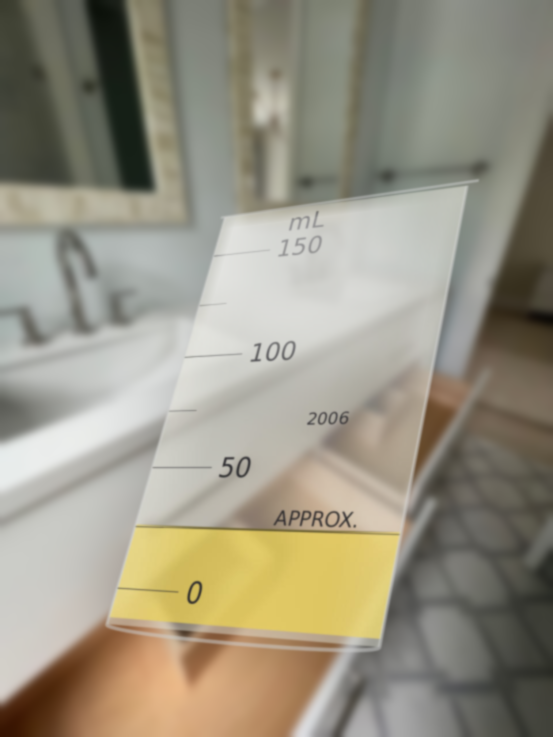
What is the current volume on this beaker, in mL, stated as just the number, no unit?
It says 25
